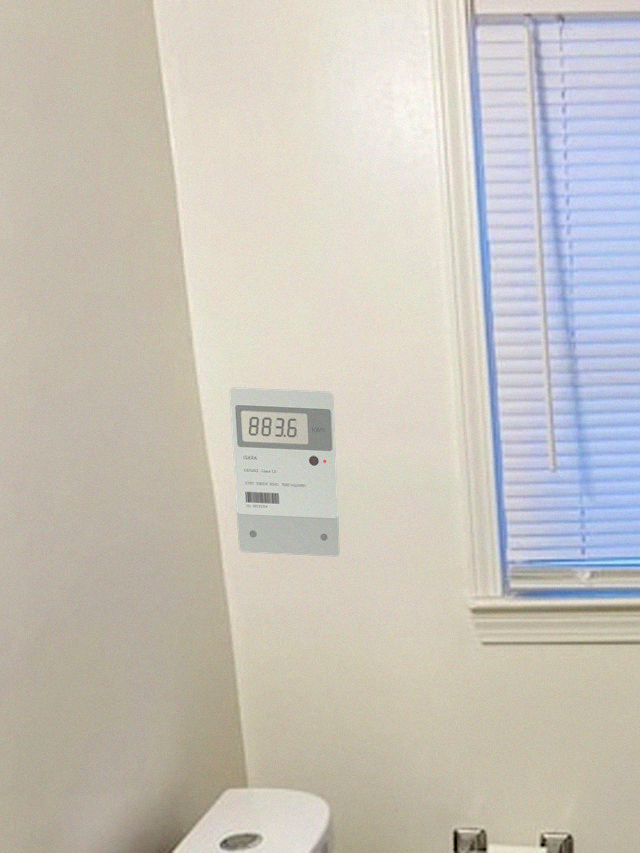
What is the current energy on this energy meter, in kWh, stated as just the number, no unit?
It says 883.6
